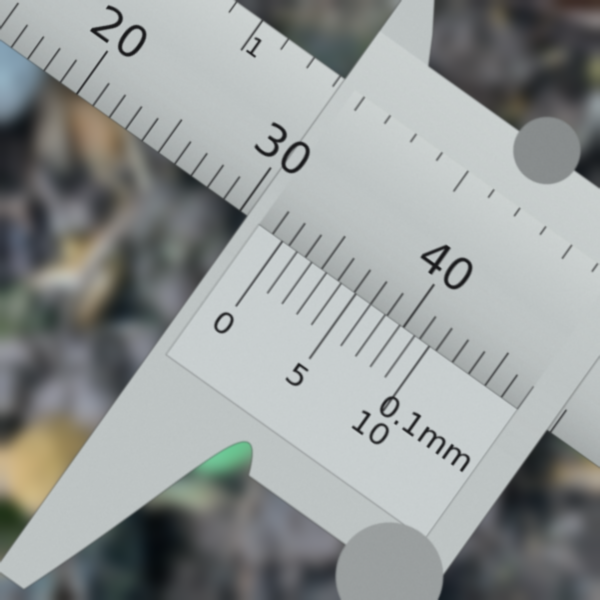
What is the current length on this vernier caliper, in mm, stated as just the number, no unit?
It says 32.6
